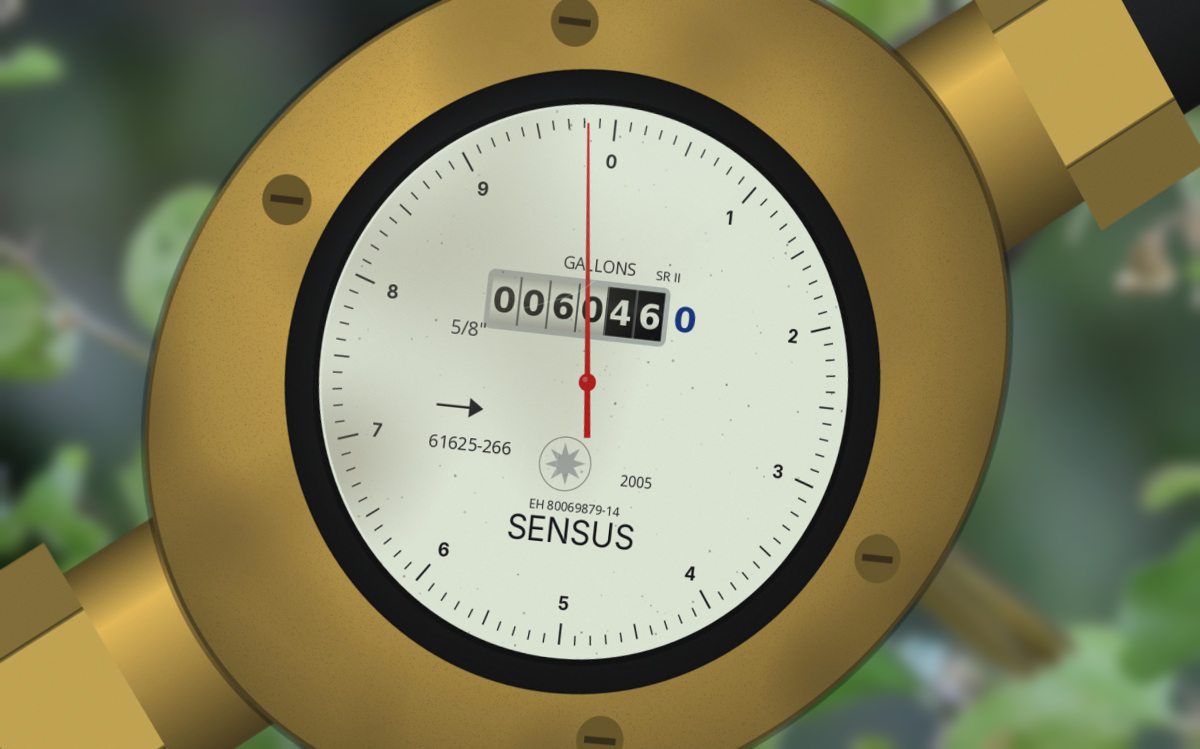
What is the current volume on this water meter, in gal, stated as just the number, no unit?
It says 60459.8
